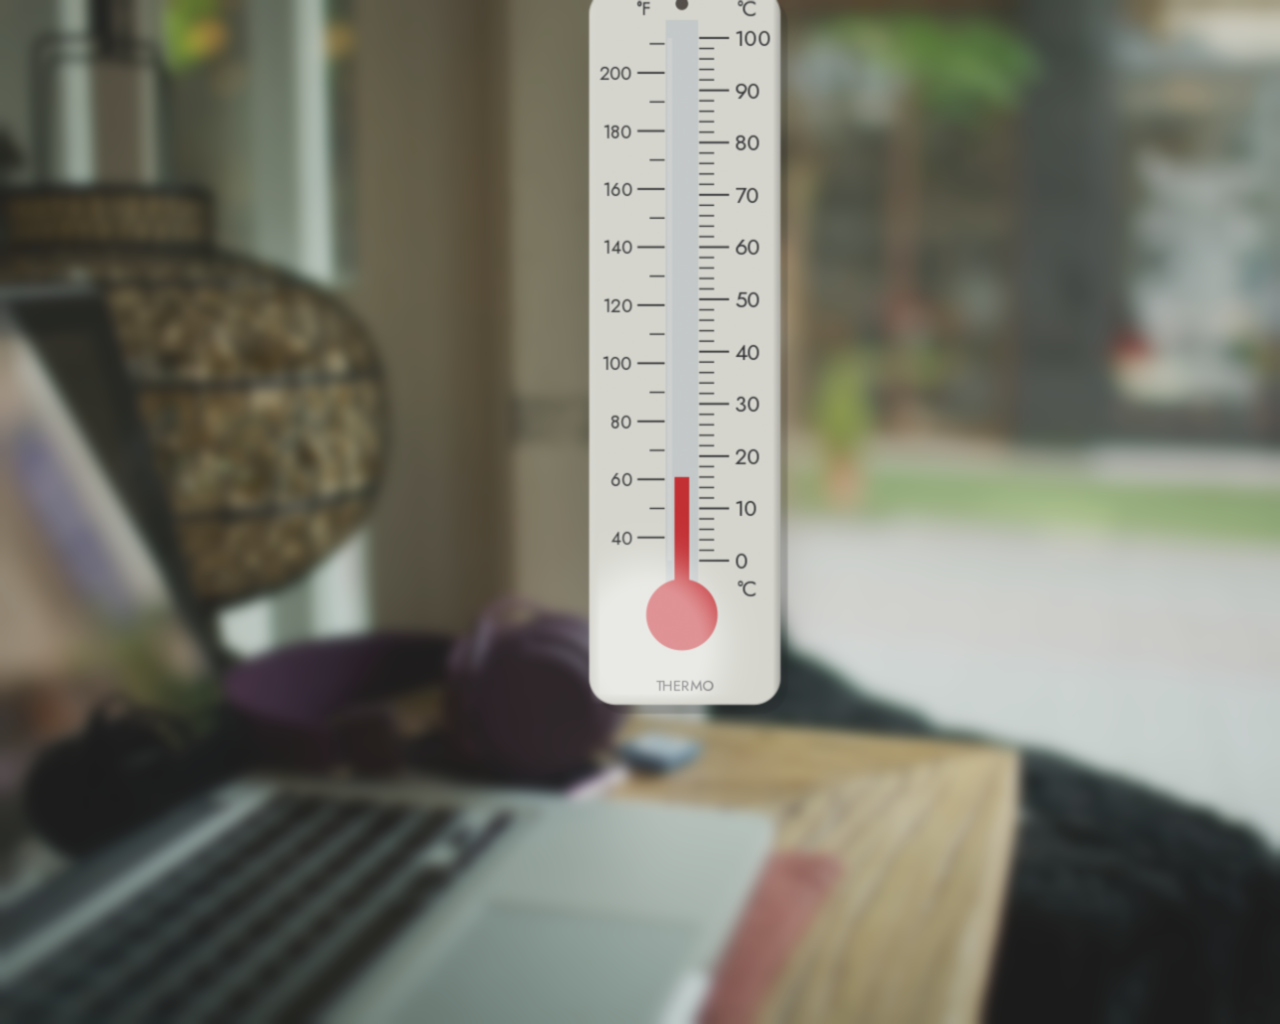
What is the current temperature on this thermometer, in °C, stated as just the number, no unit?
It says 16
